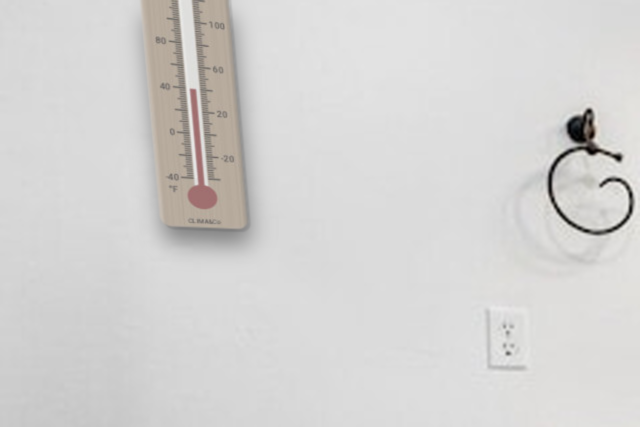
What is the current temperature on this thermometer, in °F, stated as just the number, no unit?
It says 40
